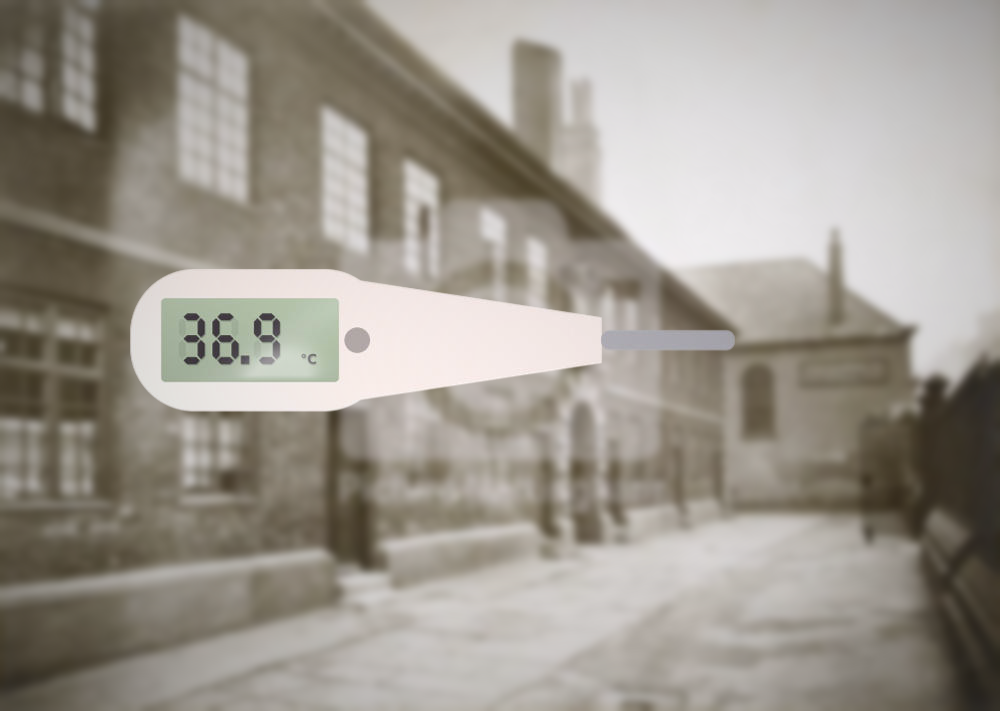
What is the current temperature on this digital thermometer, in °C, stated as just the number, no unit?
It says 36.9
